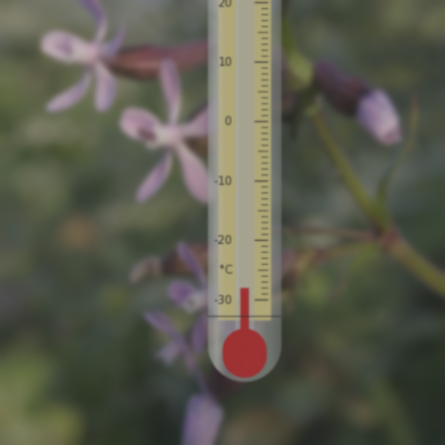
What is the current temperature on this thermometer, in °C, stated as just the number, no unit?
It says -28
